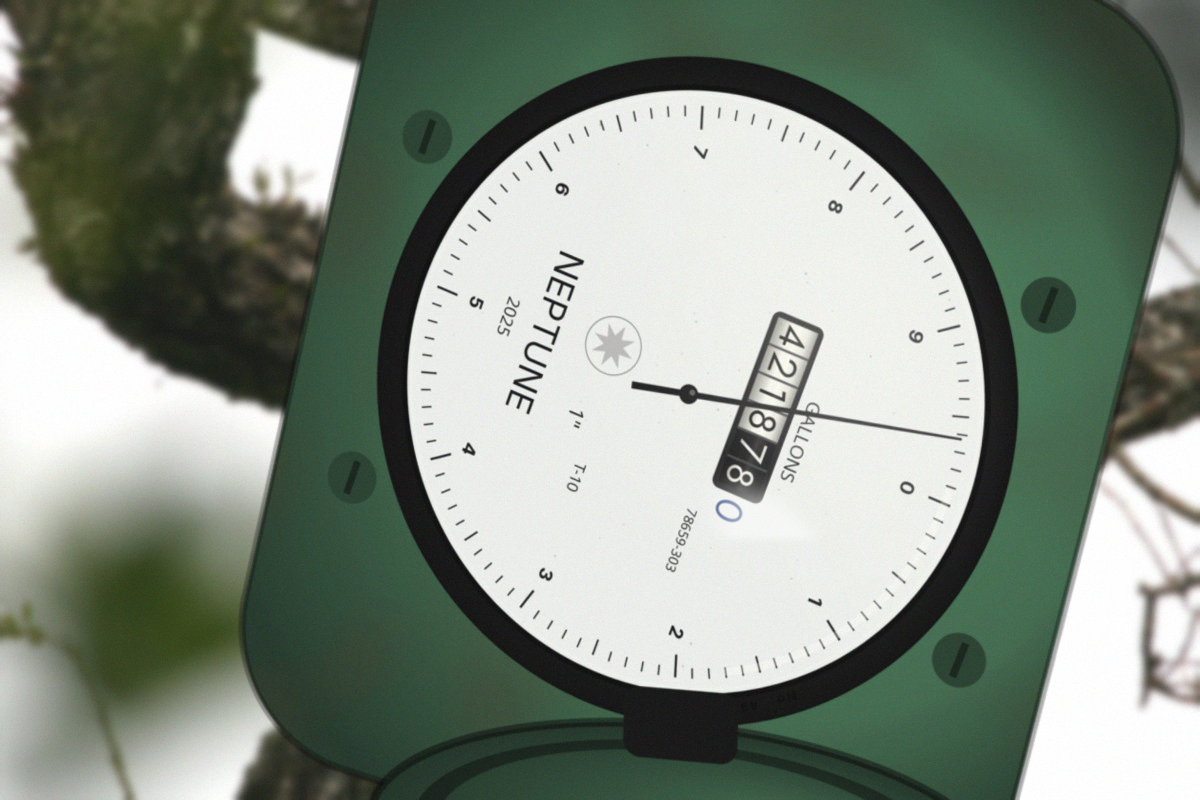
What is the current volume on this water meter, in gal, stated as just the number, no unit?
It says 4218779.6
